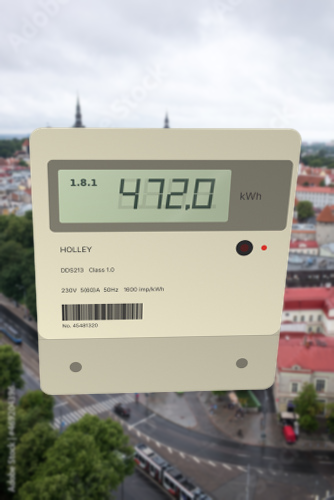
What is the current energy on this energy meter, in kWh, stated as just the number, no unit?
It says 472.0
